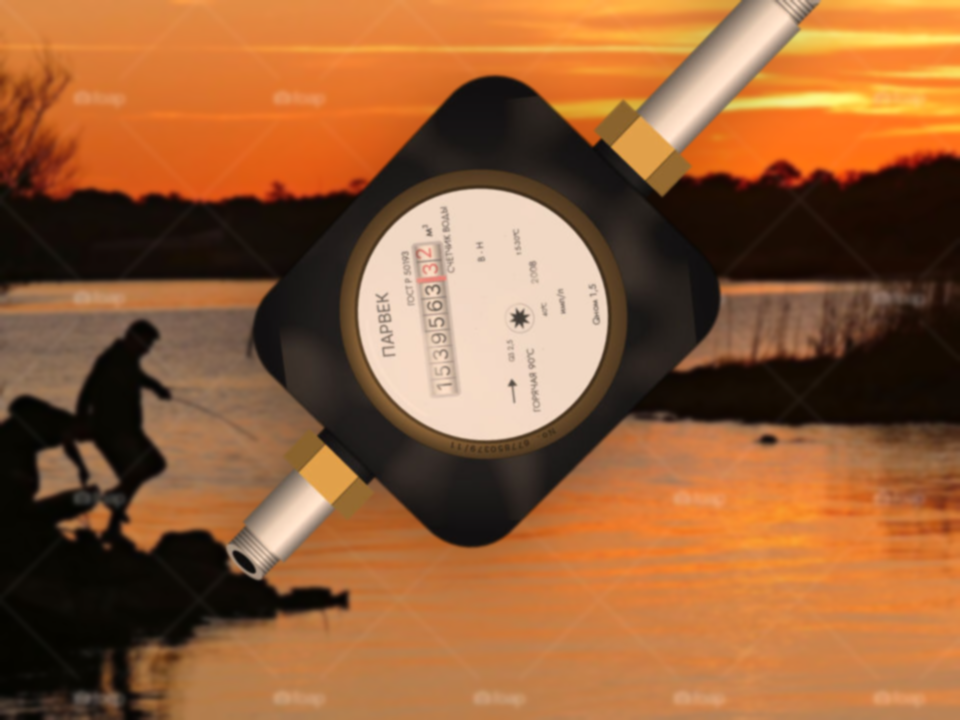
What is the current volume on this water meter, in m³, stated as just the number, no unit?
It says 1539563.32
